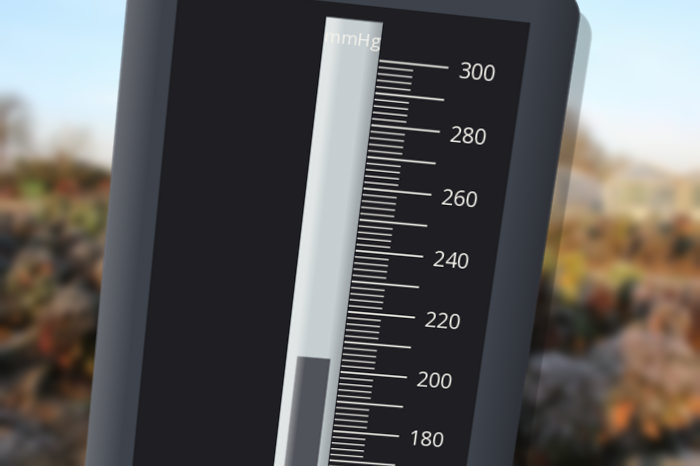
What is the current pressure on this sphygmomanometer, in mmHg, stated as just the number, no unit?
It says 204
